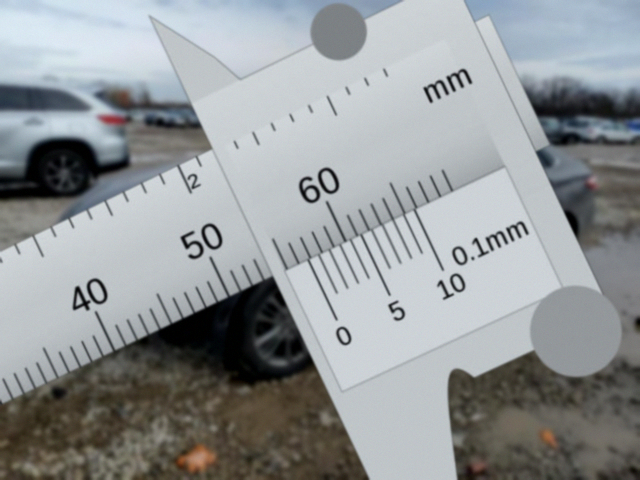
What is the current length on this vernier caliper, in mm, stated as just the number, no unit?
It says 56.8
